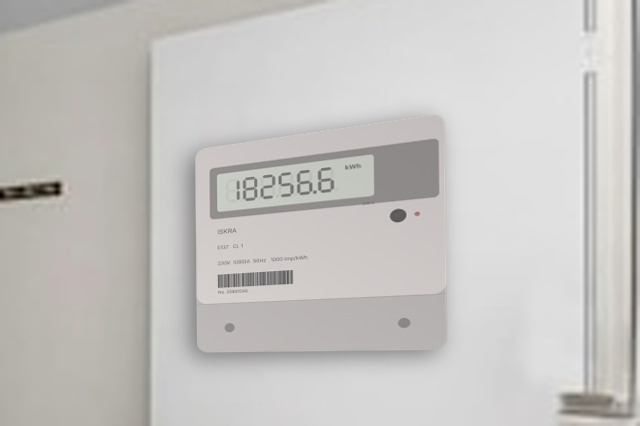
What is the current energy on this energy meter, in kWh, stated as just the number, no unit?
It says 18256.6
